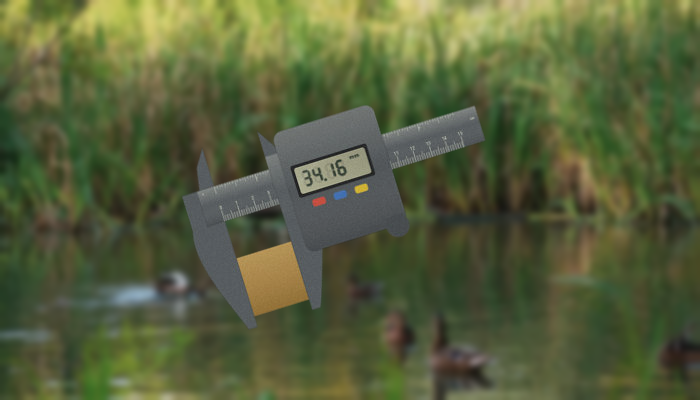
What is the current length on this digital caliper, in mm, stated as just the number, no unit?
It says 34.16
